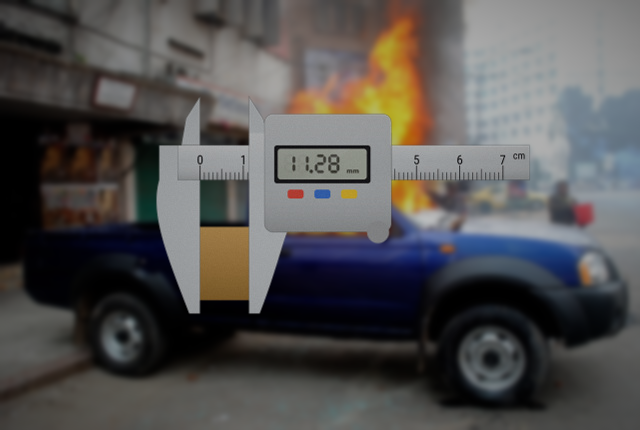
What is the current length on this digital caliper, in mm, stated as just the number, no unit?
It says 11.28
